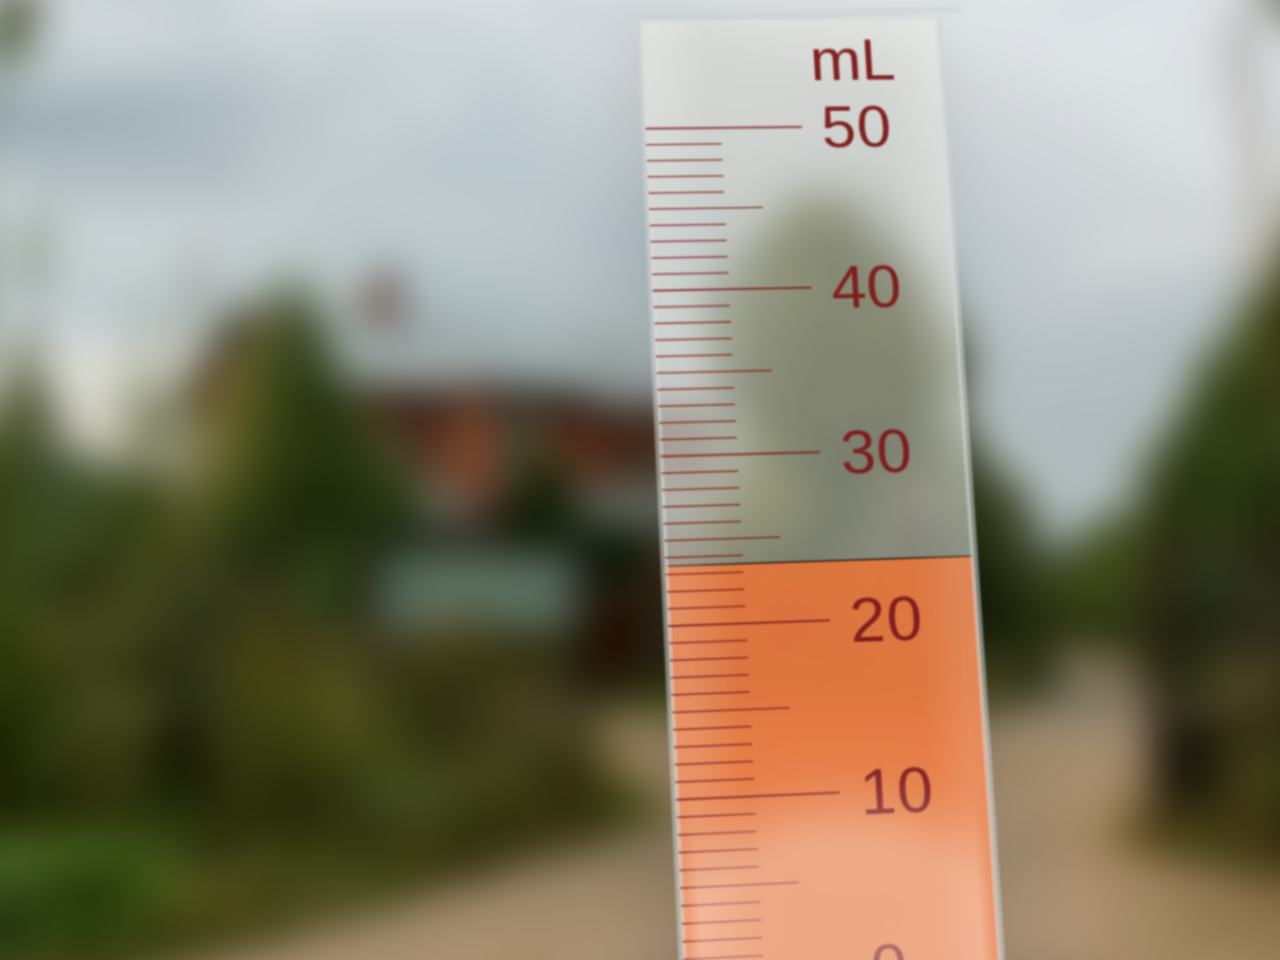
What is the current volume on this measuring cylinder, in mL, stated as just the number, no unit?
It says 23.5
